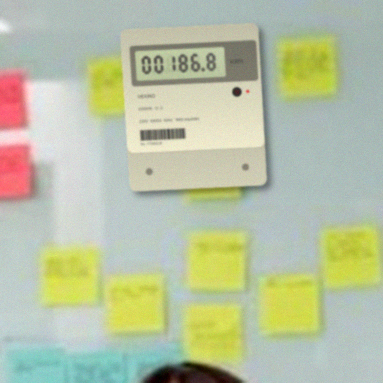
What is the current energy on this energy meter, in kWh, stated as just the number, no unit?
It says 186.8
